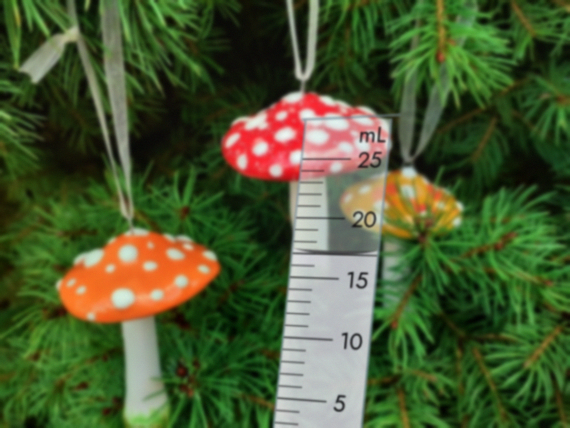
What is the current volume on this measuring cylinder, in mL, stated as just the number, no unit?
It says 17
